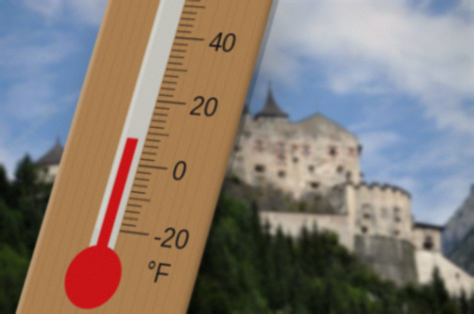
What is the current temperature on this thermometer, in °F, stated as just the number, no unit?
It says 8
